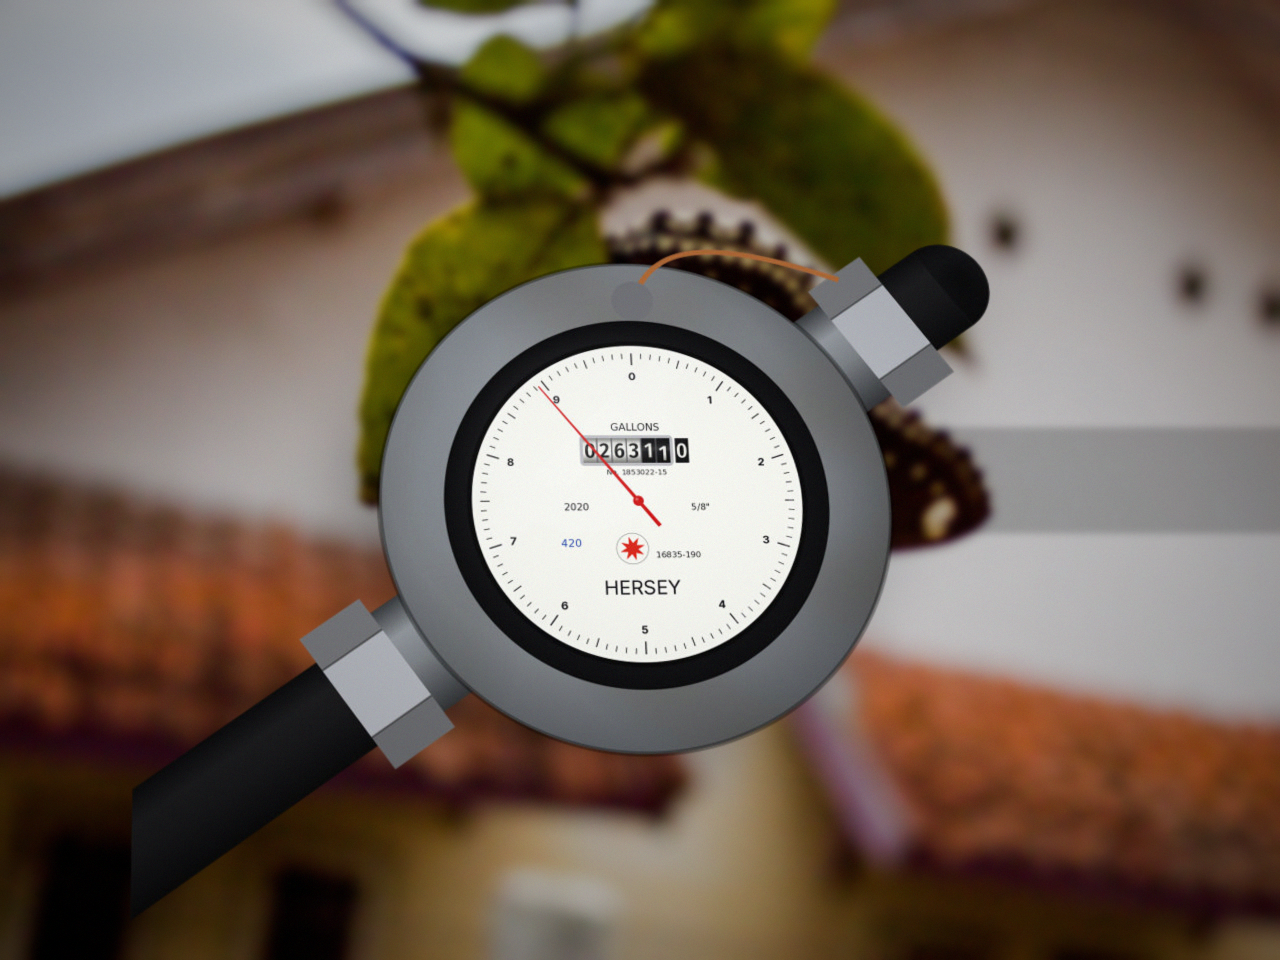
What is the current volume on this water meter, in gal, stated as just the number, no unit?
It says 263108.9
